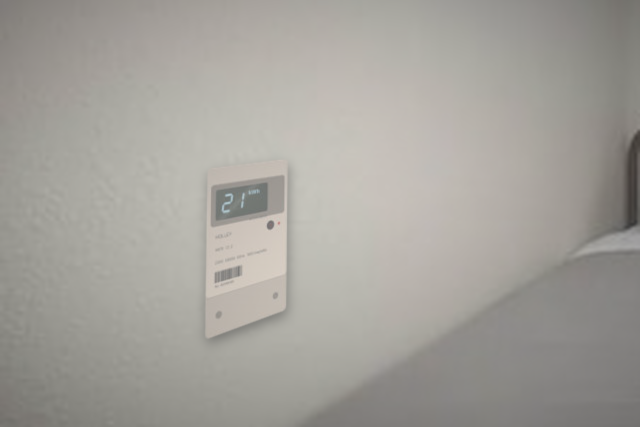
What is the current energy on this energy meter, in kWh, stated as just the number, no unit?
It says 21
